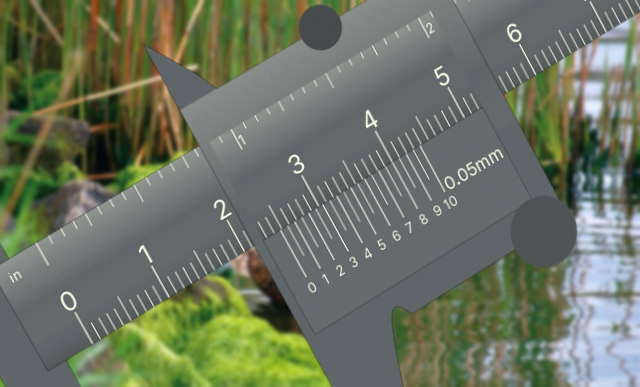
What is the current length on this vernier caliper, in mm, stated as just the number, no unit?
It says 24.8
